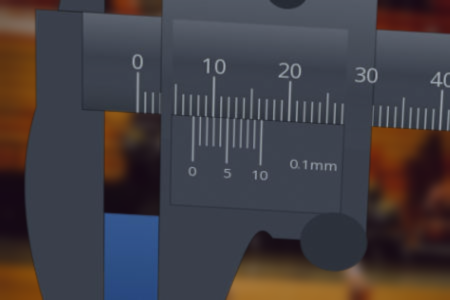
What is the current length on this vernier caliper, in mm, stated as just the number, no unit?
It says 7.4
